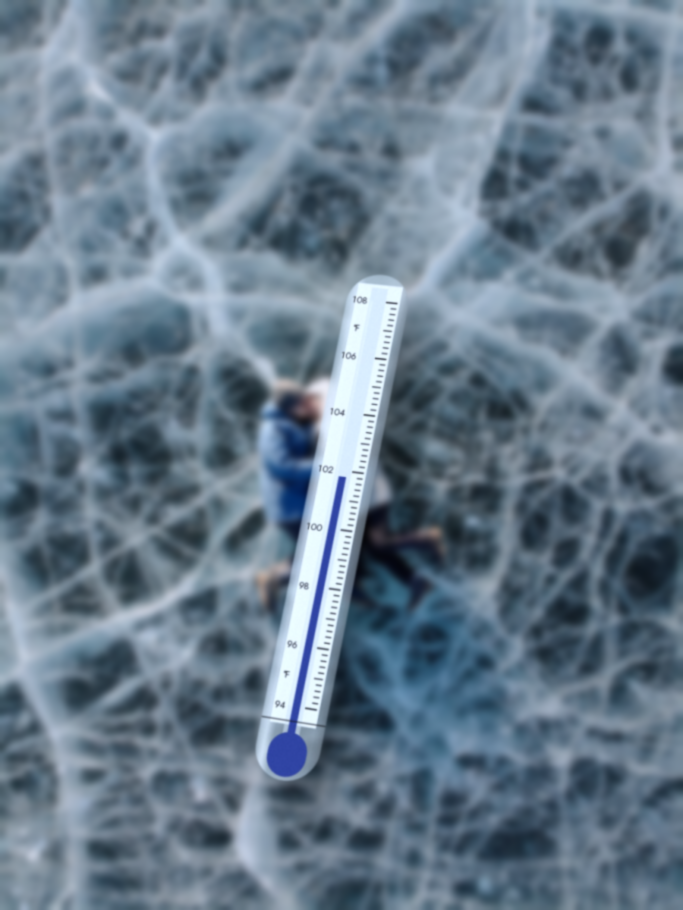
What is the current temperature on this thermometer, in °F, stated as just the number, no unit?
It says 101.8
